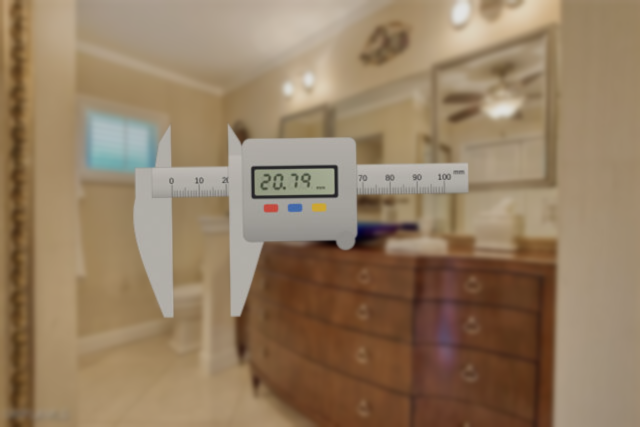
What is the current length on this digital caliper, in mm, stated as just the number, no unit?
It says 20.79
